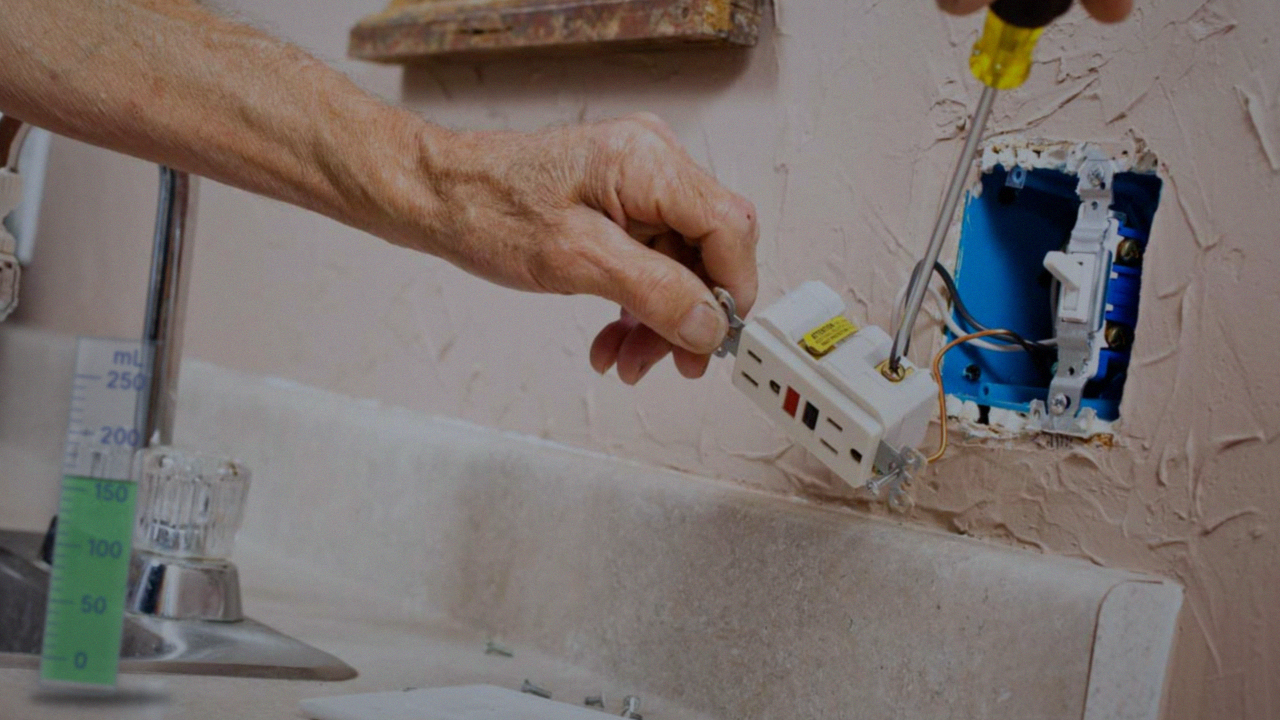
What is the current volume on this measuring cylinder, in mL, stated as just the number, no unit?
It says 160
